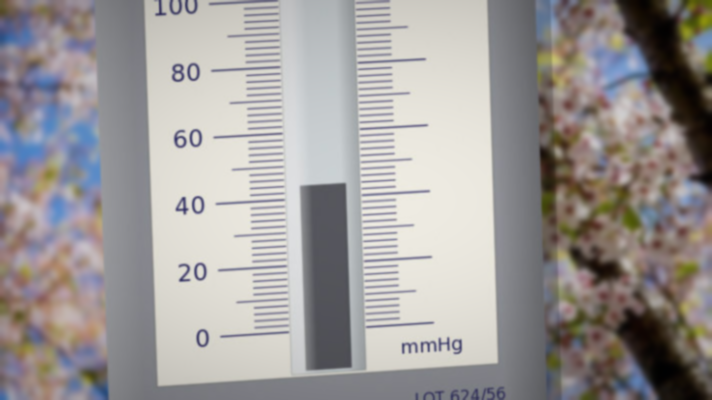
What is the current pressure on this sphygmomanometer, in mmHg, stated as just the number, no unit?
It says 44
